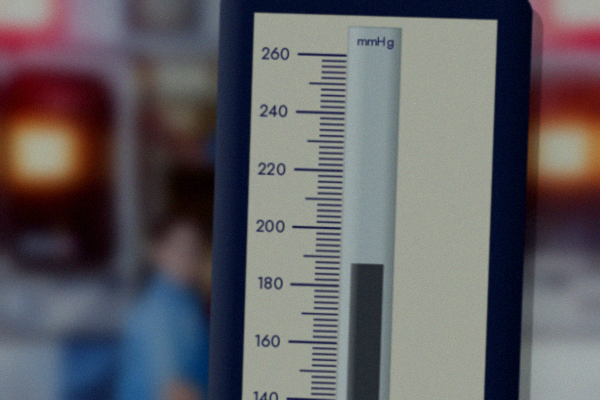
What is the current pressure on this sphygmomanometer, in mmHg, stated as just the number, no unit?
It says 188
